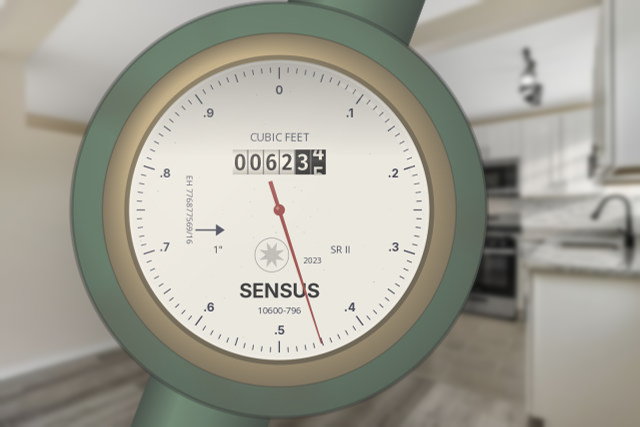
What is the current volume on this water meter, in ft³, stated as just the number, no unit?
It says 6234.45
